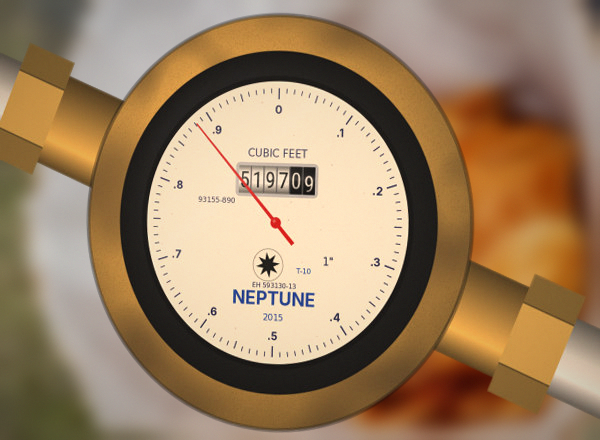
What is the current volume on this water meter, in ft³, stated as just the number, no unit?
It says 519708.88
